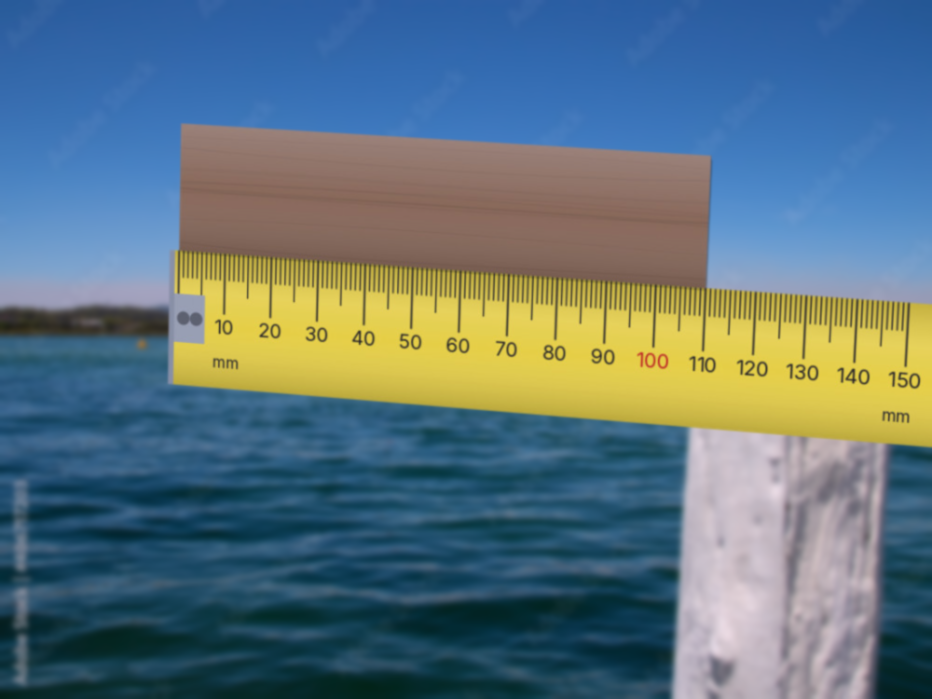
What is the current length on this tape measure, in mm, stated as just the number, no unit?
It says 110
